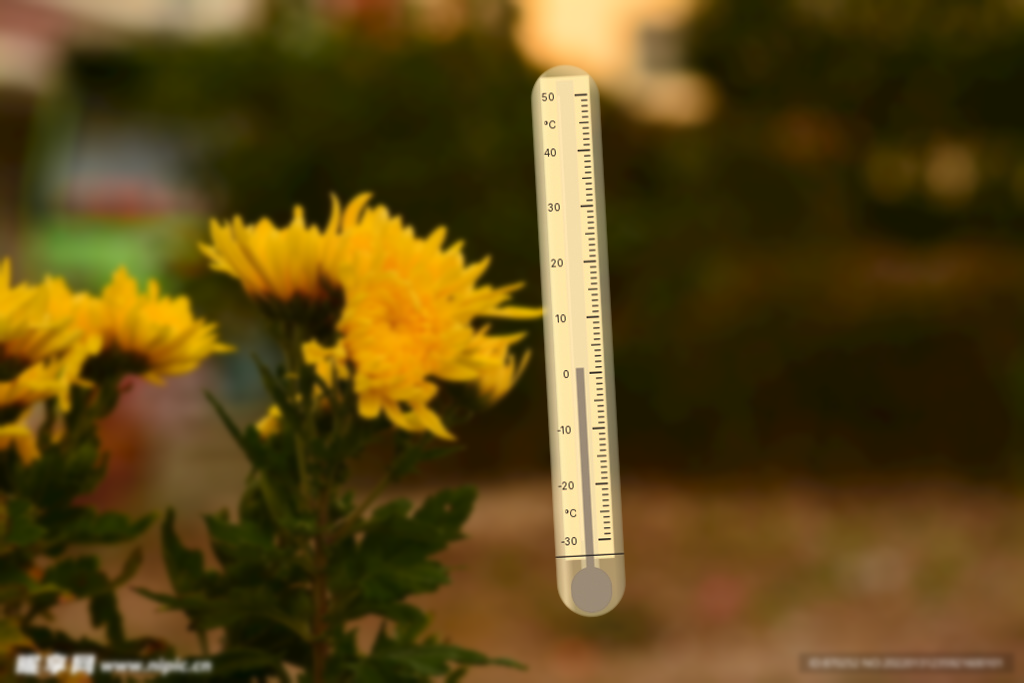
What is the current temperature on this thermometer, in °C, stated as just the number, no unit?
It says 1
